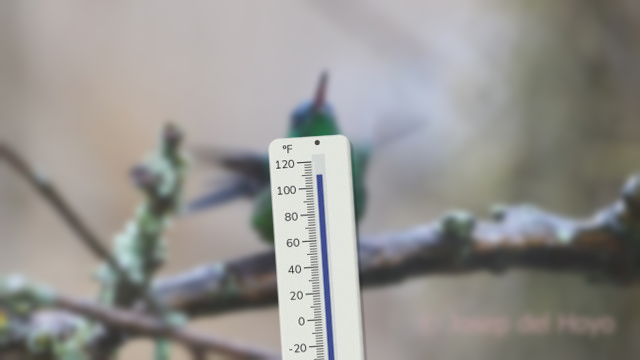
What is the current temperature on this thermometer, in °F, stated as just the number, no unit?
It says 110
